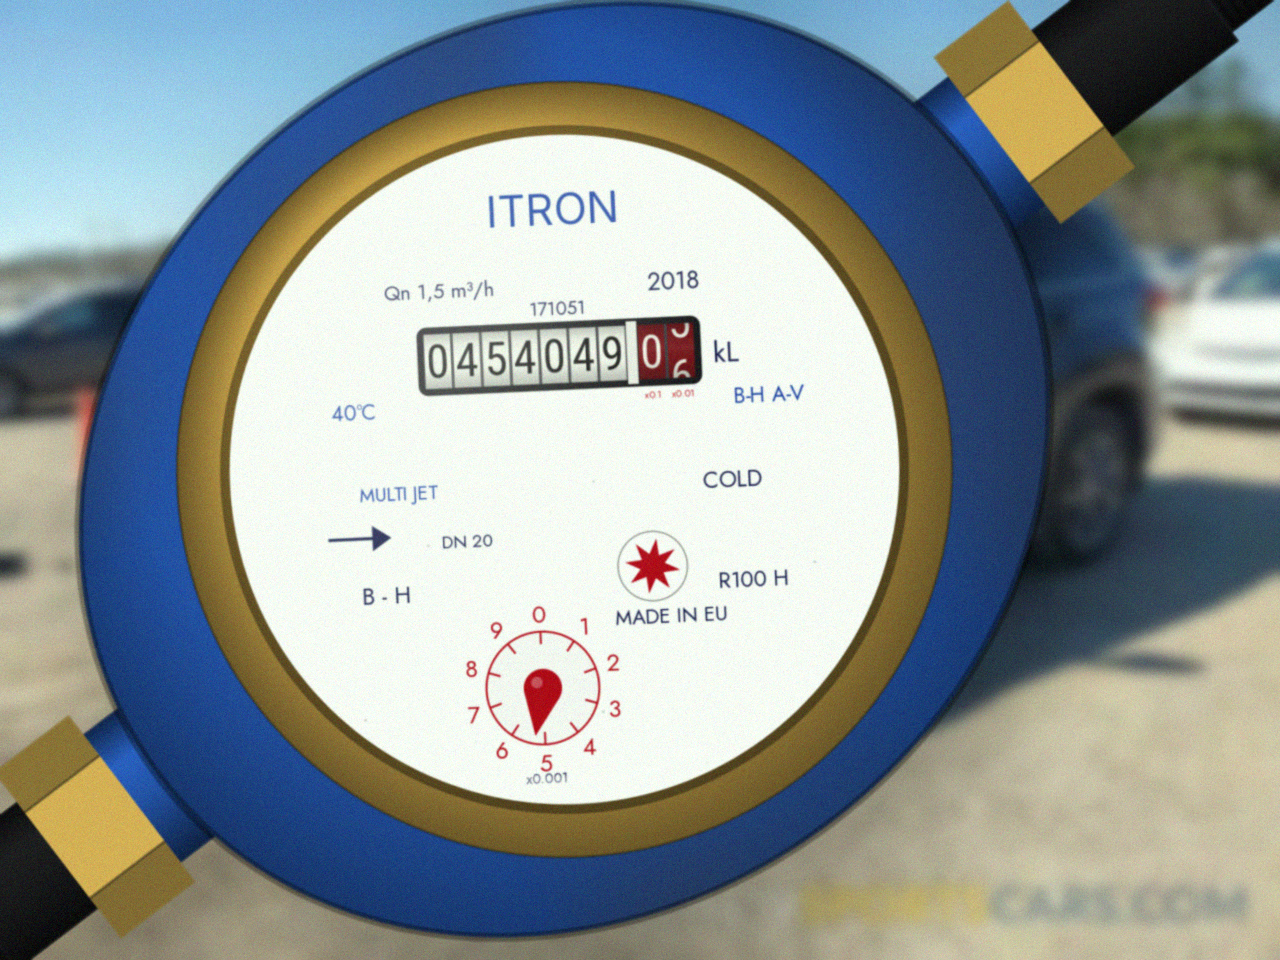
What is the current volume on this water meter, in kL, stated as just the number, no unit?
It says 454049.055
